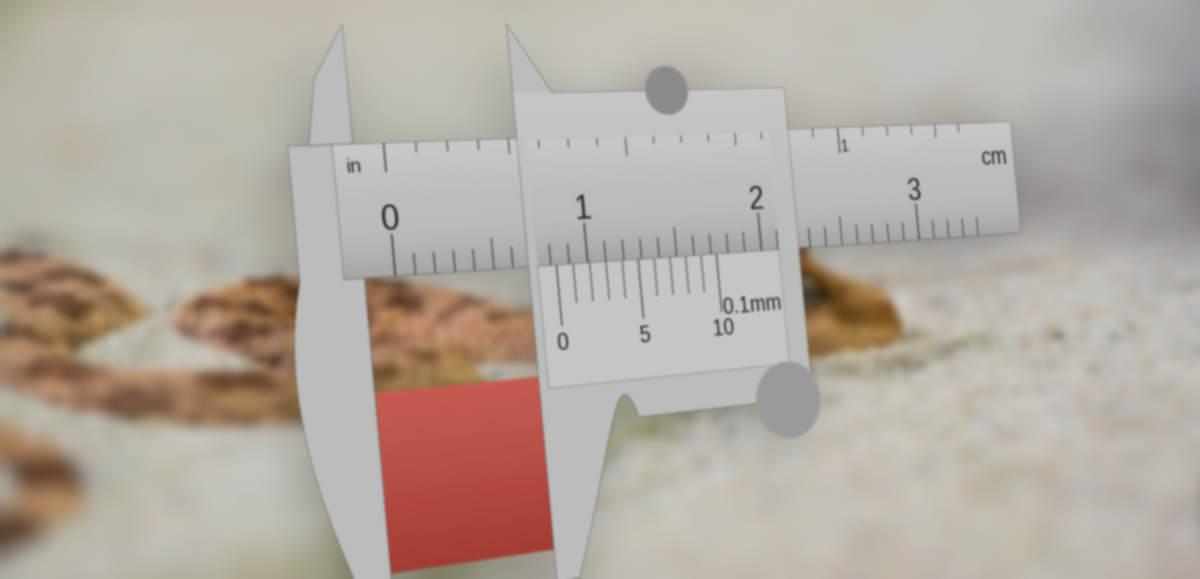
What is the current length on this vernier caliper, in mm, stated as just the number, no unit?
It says 8.3
